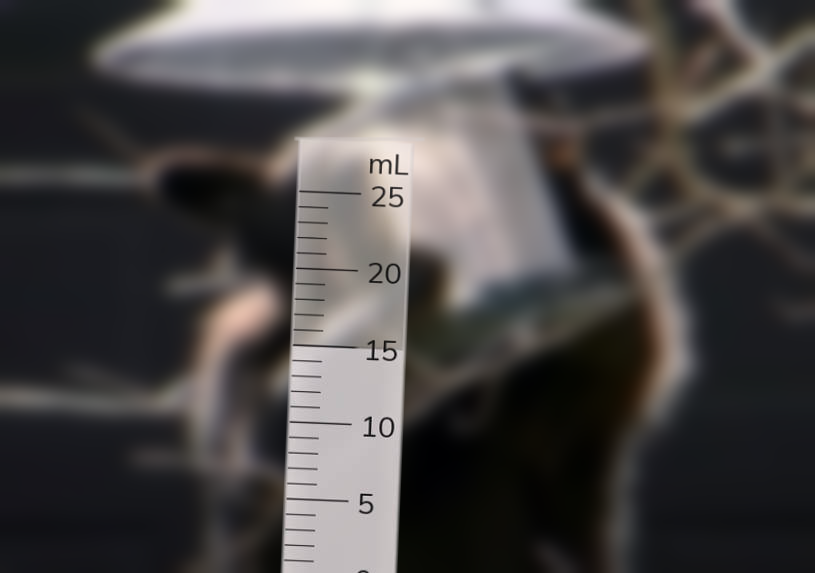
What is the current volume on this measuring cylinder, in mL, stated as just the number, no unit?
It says 15
